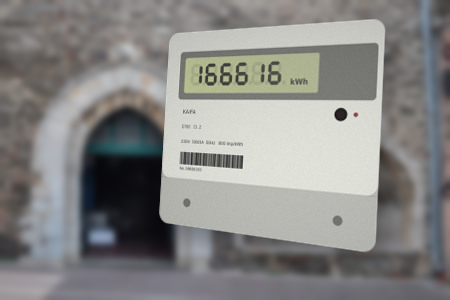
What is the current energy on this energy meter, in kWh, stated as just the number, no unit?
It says 166616
